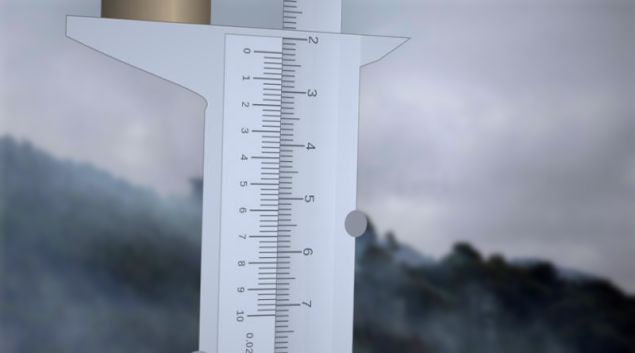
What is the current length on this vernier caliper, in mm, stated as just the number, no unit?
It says 22.8
